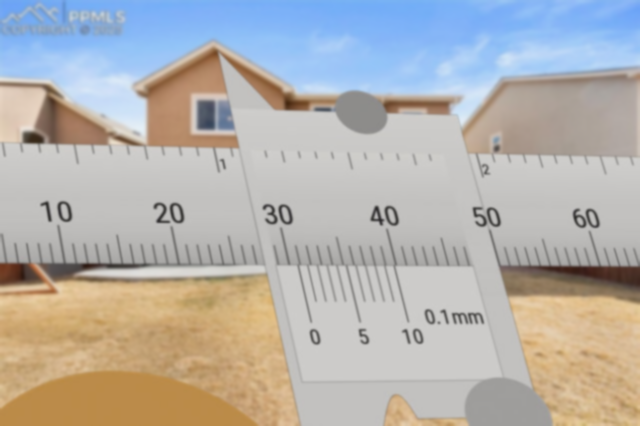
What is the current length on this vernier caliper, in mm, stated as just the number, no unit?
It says 30.8
